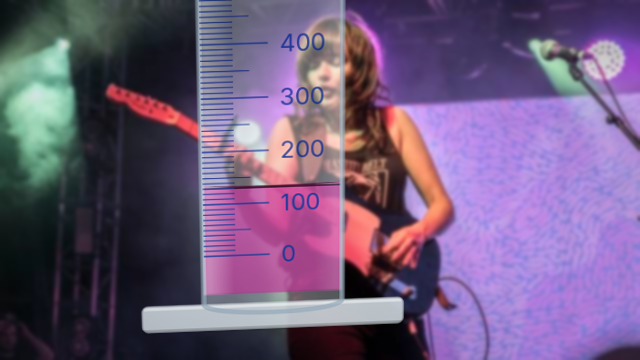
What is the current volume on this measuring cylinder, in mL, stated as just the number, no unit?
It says 130
